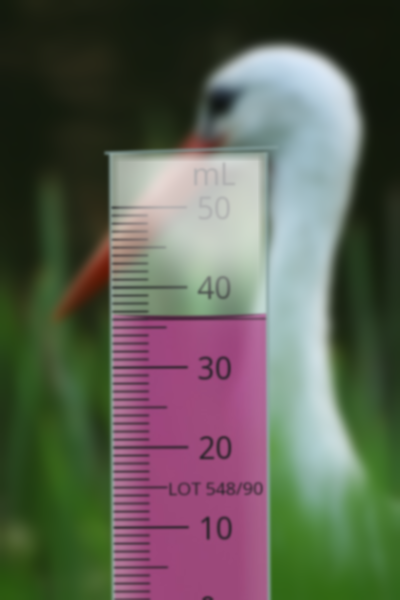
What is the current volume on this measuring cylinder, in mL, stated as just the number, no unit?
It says 36
